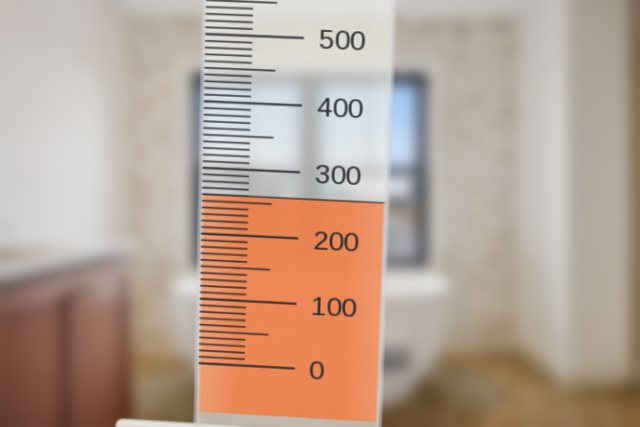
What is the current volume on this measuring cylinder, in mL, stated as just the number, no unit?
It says 260
